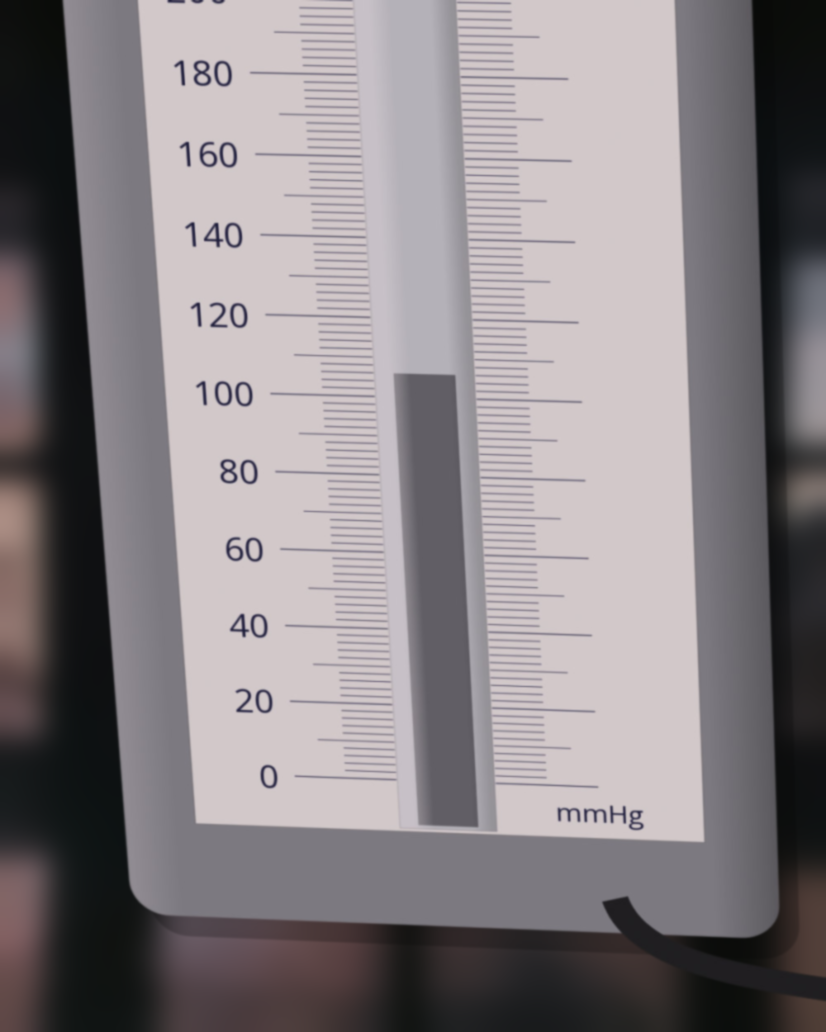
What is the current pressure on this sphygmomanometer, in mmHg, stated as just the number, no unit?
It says 106
